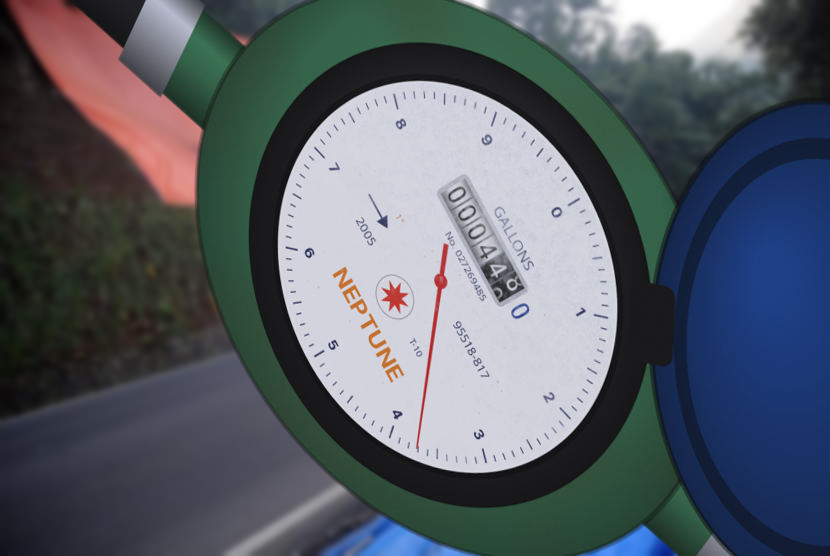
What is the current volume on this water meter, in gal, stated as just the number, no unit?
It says 4483.7
